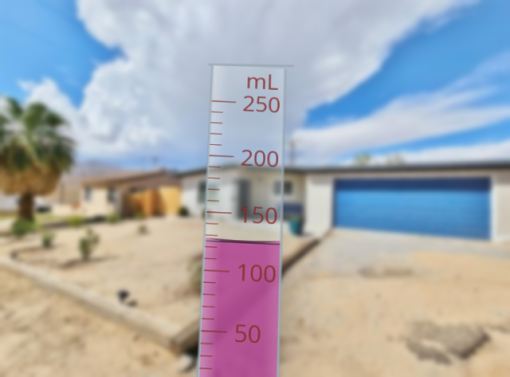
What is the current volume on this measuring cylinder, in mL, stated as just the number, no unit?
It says 125
